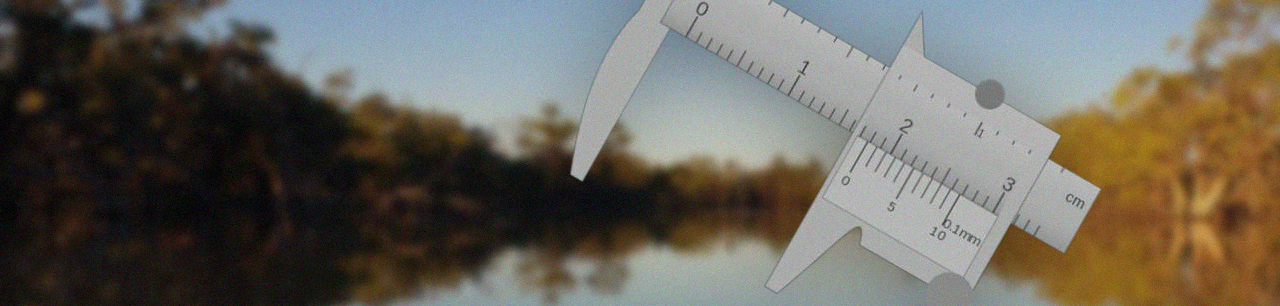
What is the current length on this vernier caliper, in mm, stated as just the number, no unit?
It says 17.8
